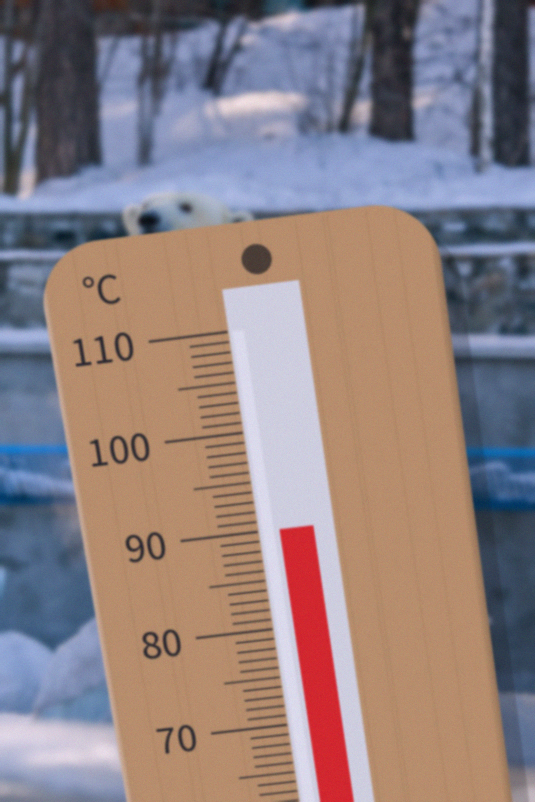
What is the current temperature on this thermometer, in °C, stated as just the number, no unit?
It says 90
